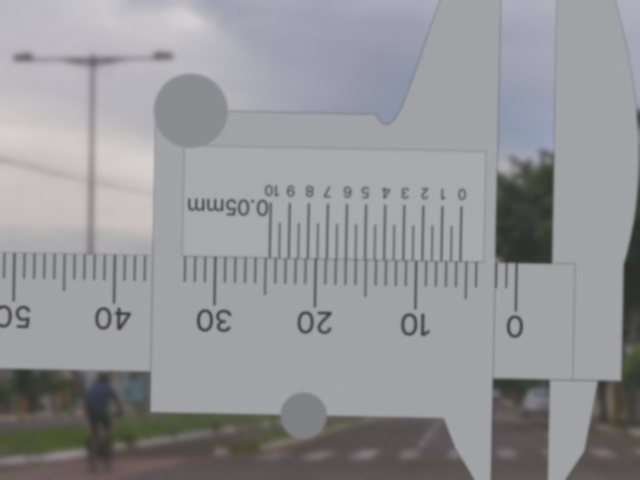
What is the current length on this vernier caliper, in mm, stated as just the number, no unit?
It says 5.6
